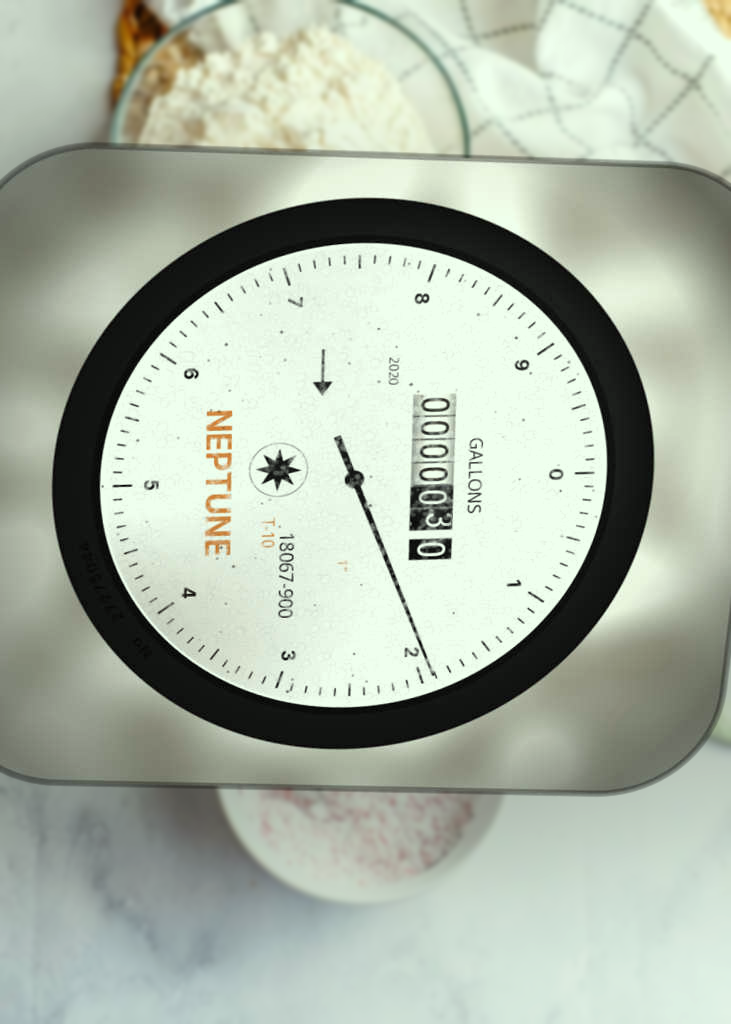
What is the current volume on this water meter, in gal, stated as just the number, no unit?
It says 31.9
